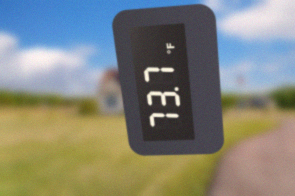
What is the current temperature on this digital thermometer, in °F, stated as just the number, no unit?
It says 73.7
